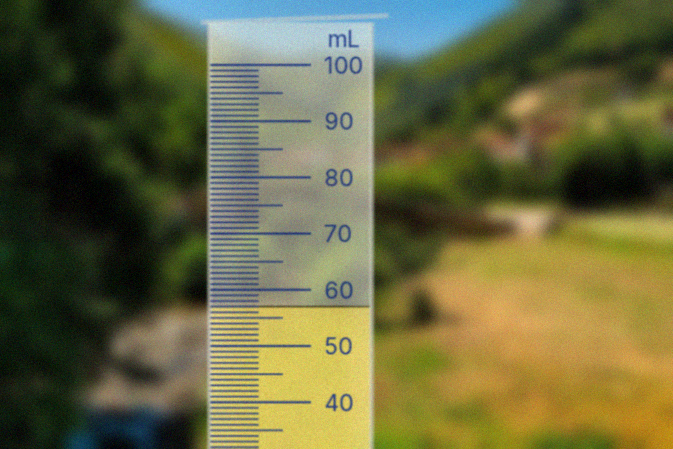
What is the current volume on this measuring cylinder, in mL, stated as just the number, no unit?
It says 57
